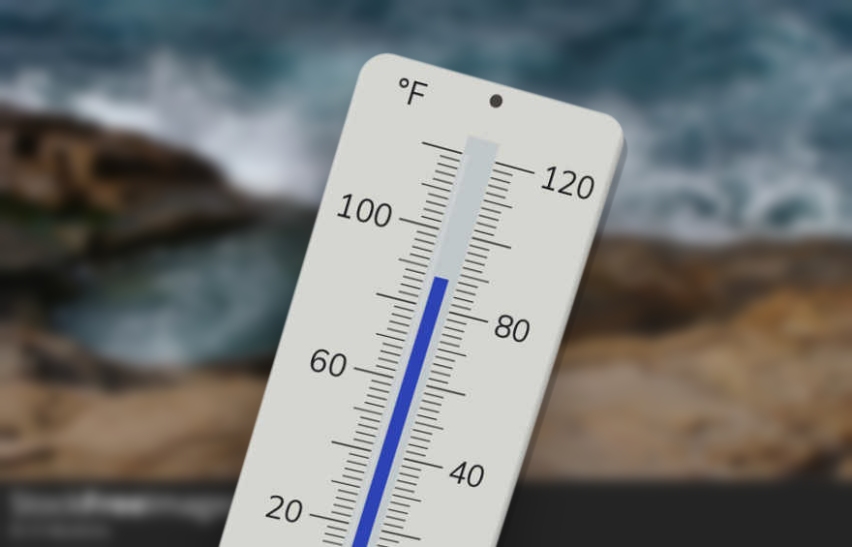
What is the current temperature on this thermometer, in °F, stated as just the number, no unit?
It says 88
